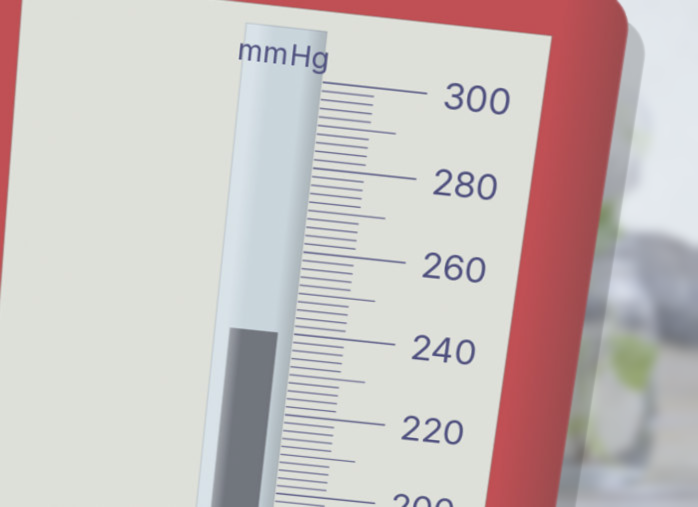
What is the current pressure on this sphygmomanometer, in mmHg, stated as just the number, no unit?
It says 240
